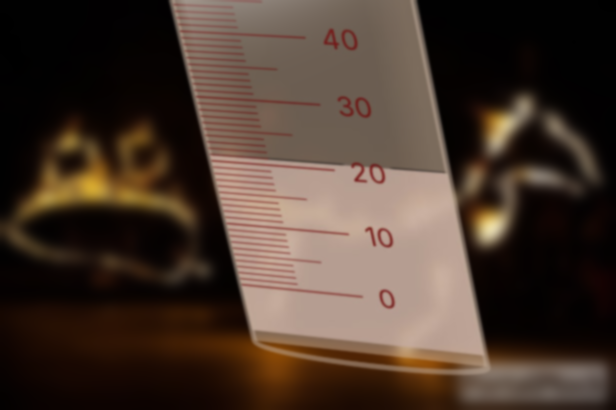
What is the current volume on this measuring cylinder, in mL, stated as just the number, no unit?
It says 21
